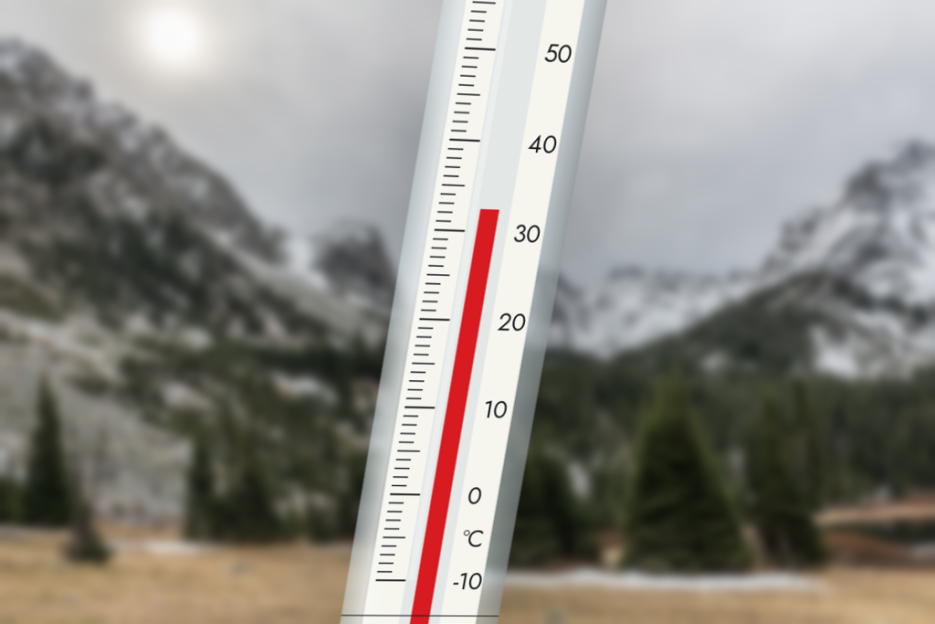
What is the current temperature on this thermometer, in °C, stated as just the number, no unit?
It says 32.5
